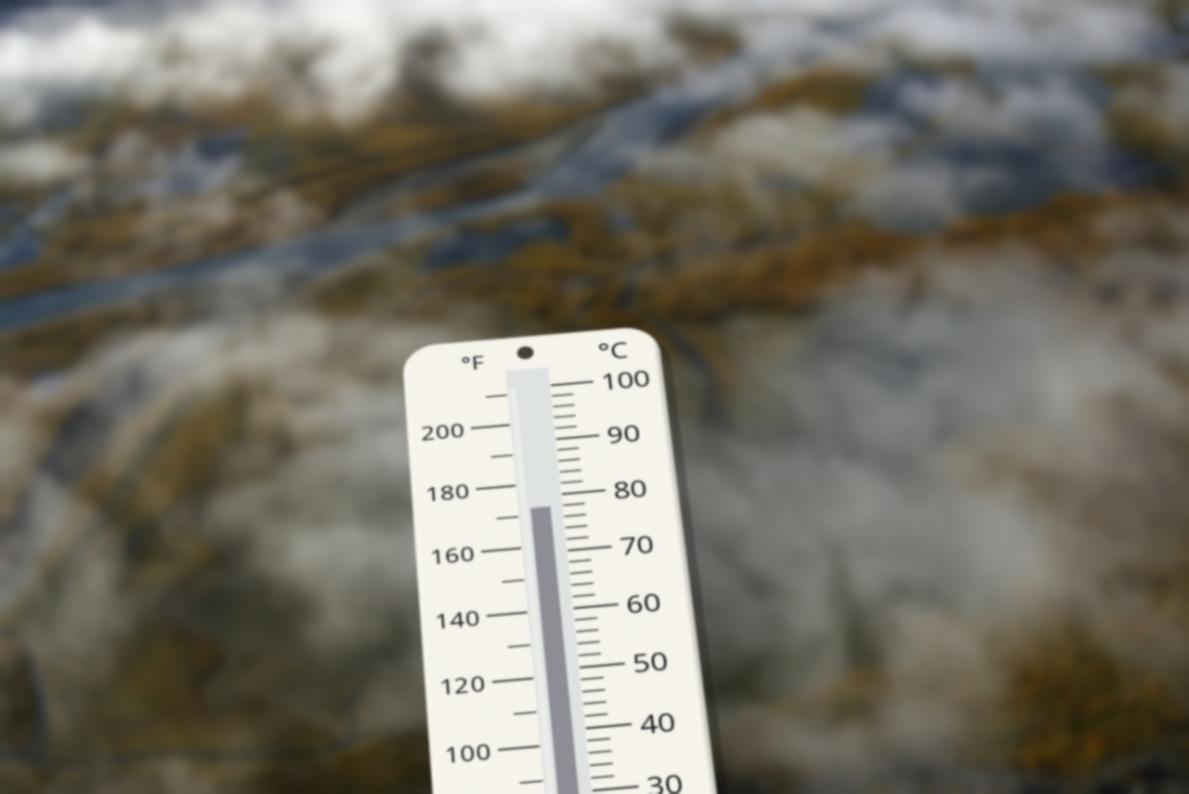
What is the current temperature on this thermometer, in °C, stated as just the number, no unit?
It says 78
